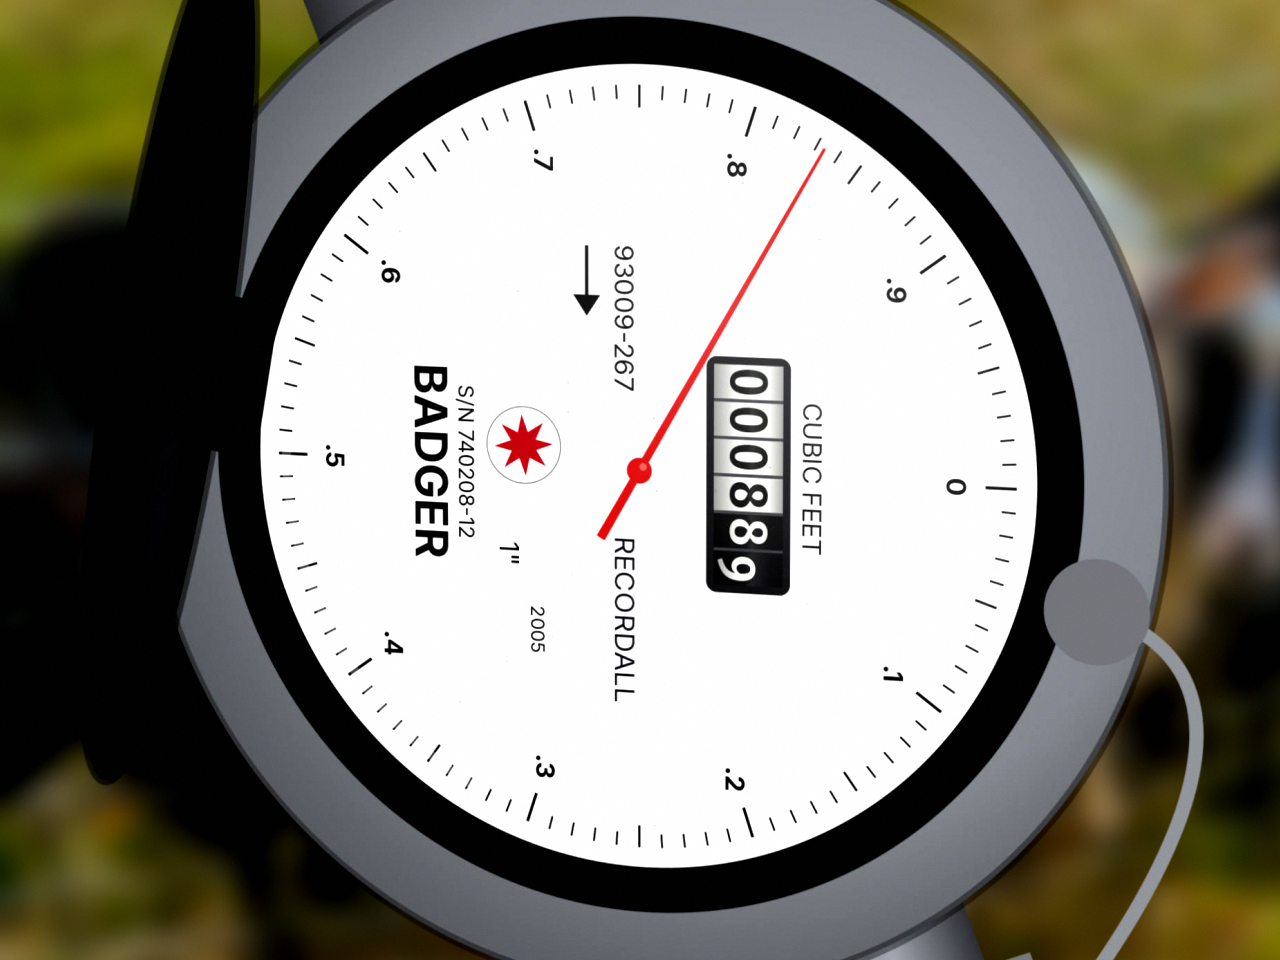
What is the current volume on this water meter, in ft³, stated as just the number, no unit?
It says 888.83
